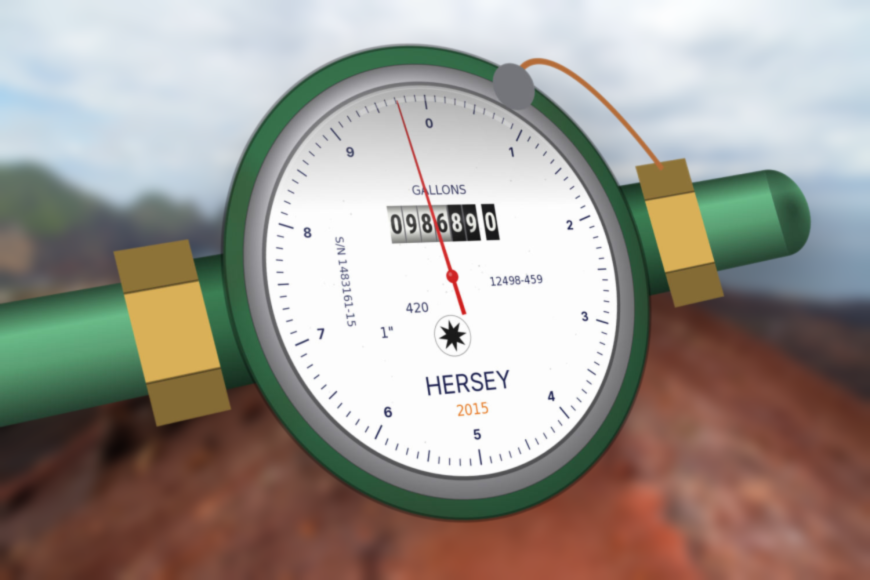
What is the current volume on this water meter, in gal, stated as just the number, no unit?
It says 986889.7
